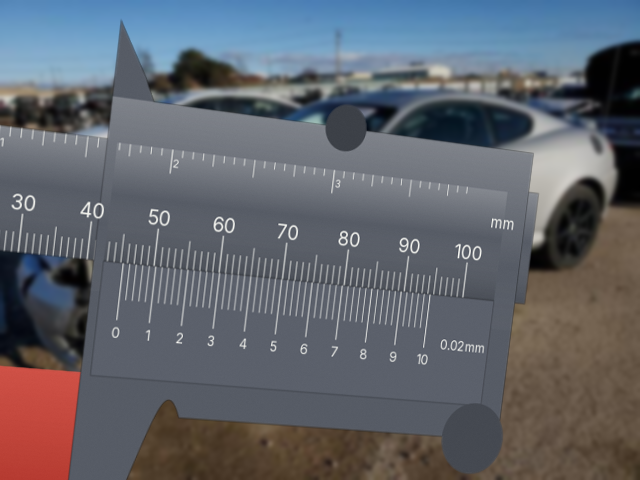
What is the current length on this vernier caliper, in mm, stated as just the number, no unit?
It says 45.4
